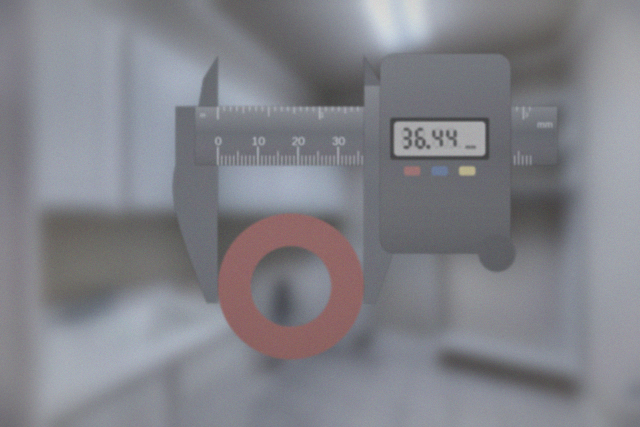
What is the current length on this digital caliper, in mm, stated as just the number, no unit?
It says 36.44
